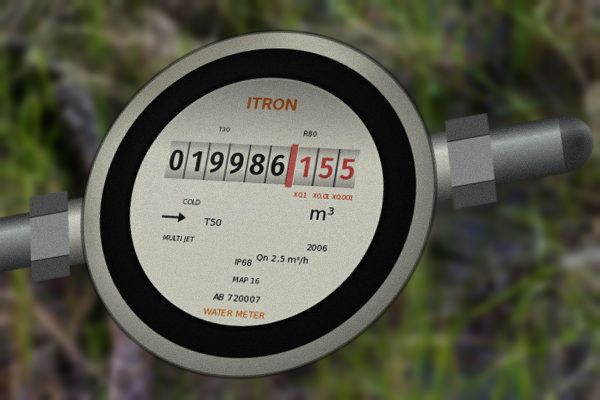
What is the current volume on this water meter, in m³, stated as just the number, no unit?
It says 19986.155
